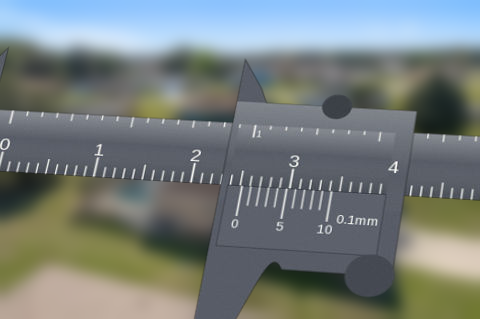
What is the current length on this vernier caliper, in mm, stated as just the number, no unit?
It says 25.2
